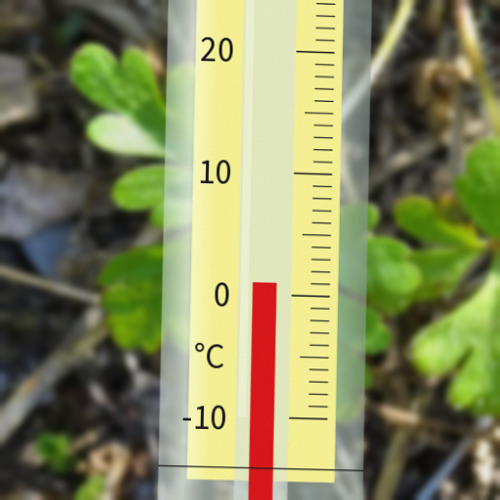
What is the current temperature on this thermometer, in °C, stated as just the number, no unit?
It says 1
